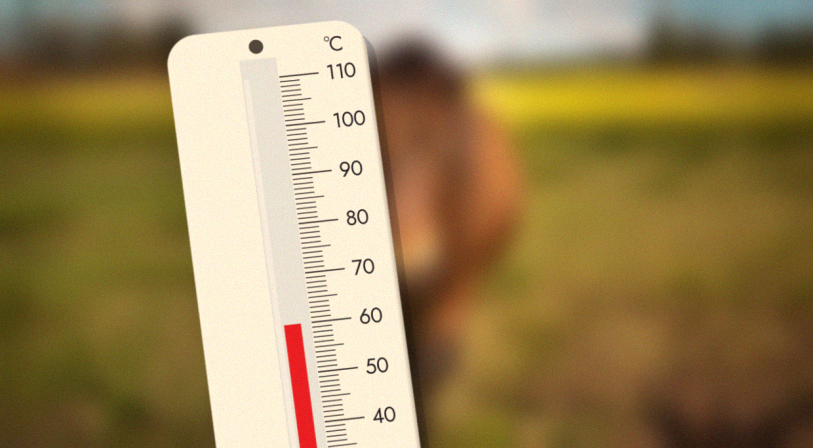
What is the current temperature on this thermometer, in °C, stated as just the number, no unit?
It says 60
